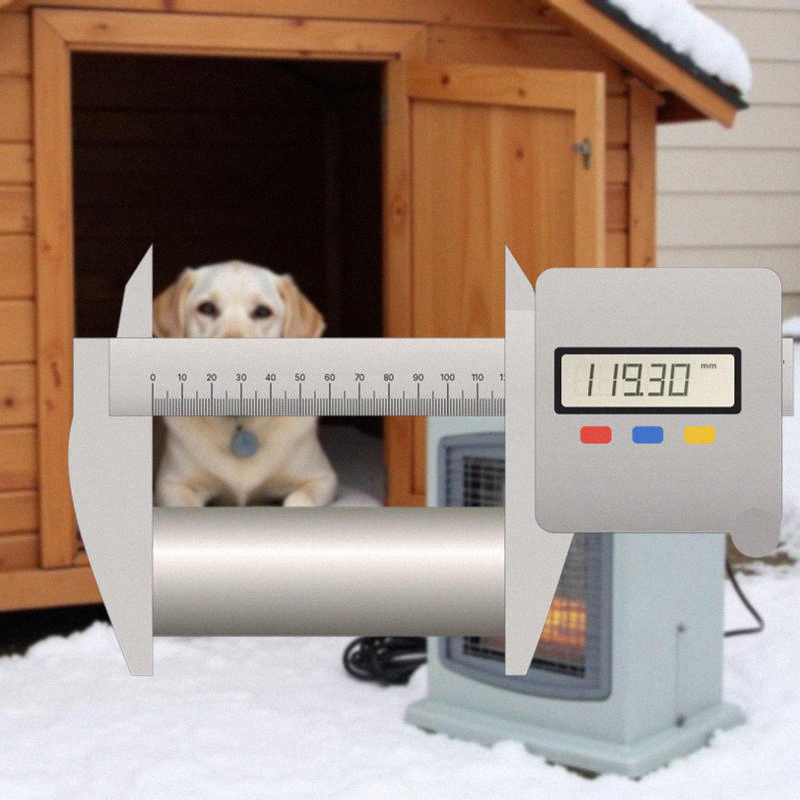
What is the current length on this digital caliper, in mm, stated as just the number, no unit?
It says 119.30
